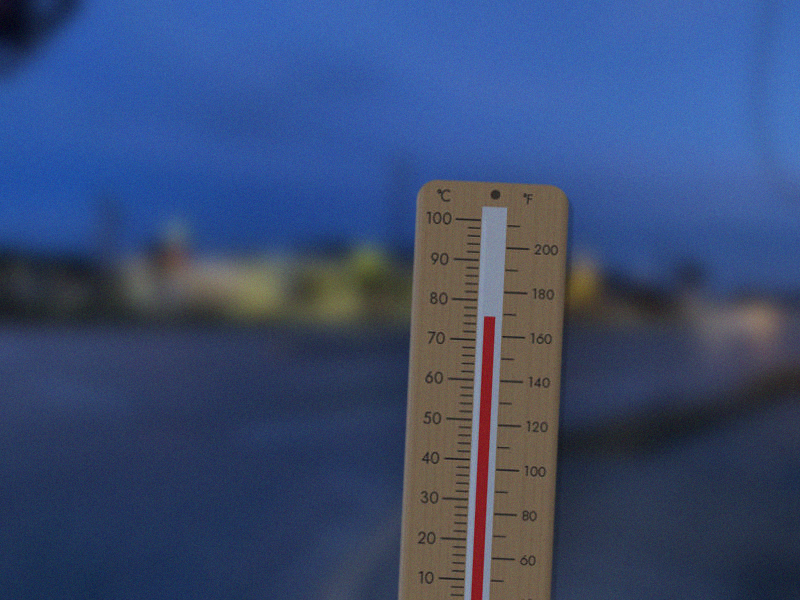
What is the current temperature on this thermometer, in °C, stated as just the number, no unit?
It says 76
